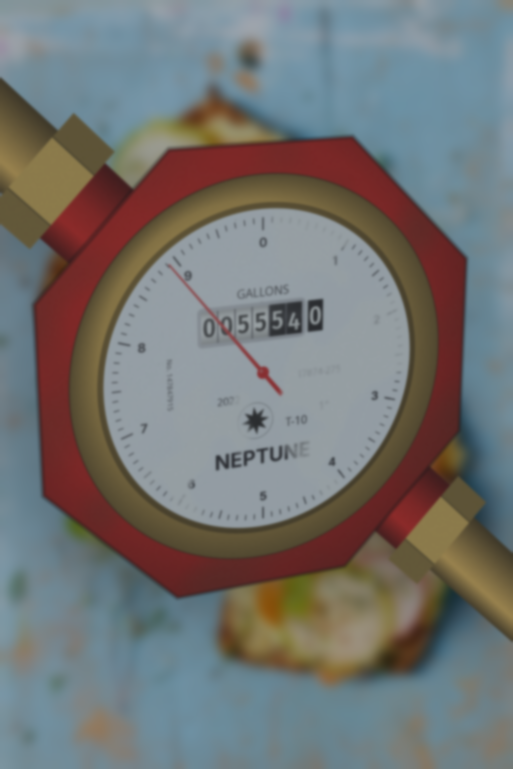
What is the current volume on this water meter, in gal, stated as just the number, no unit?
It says 55538.9
